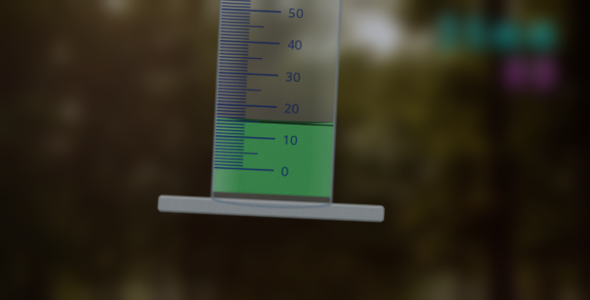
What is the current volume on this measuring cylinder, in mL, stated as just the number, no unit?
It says 15
